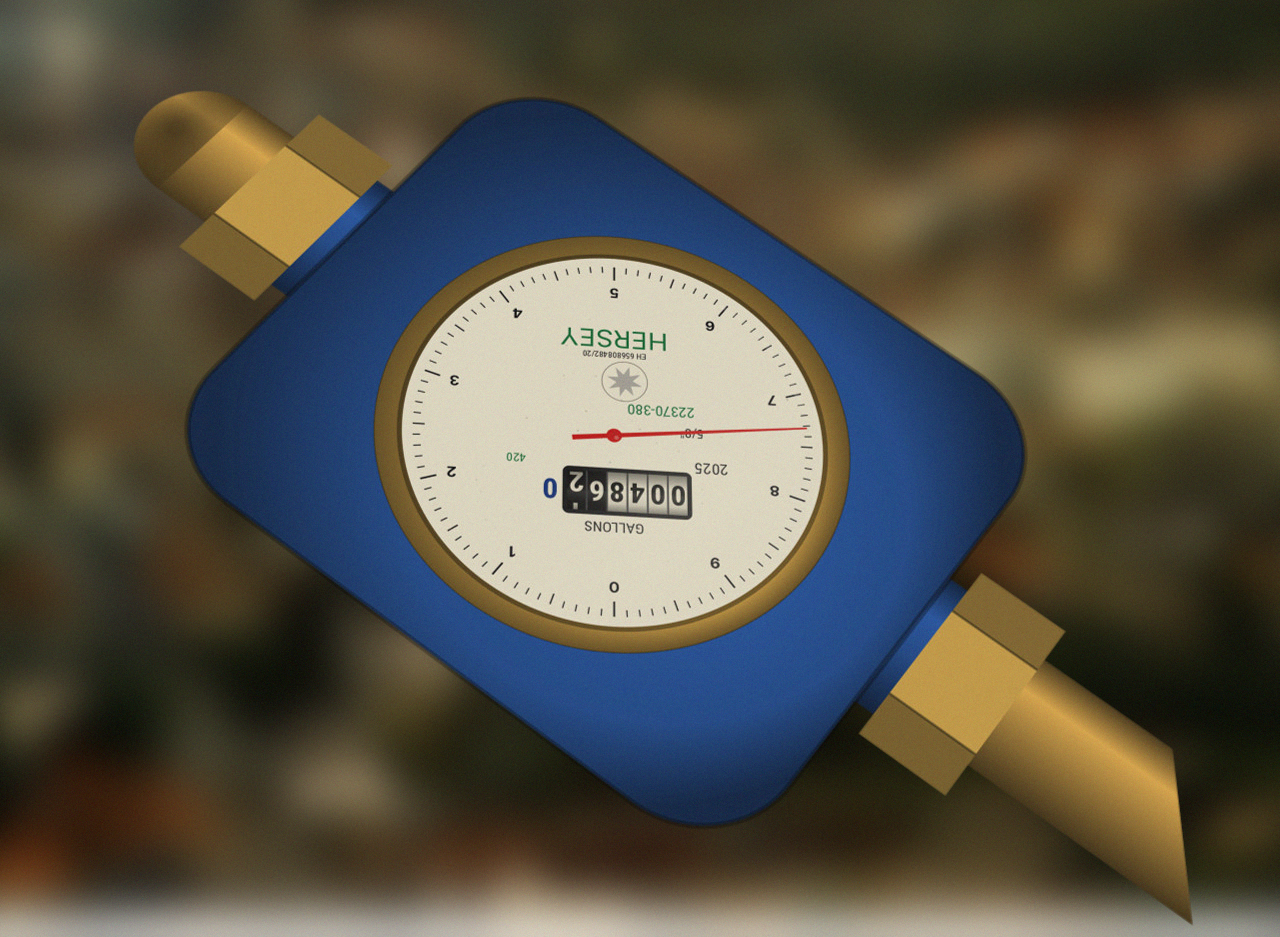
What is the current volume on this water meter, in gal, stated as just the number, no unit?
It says 48617.3
